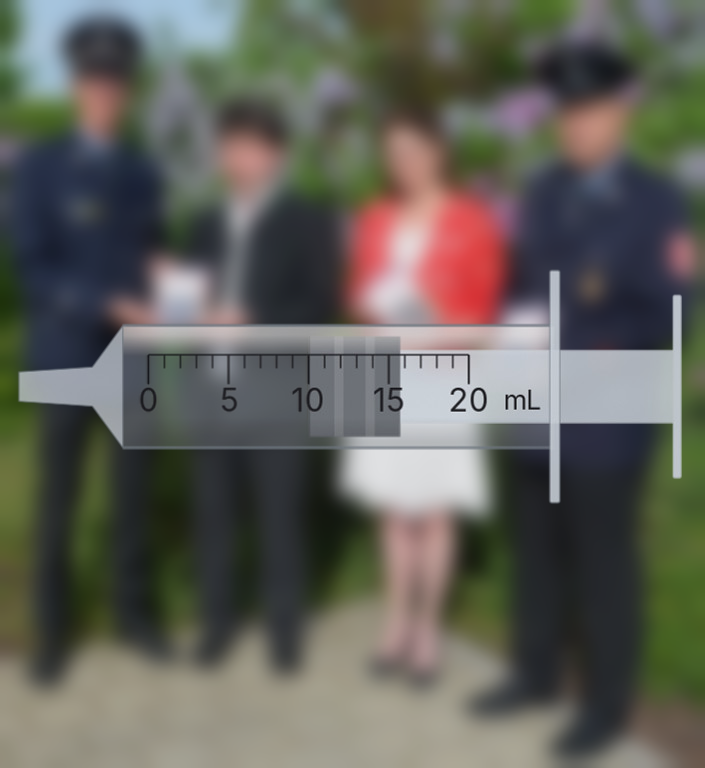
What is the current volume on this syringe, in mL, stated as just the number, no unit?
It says 10
